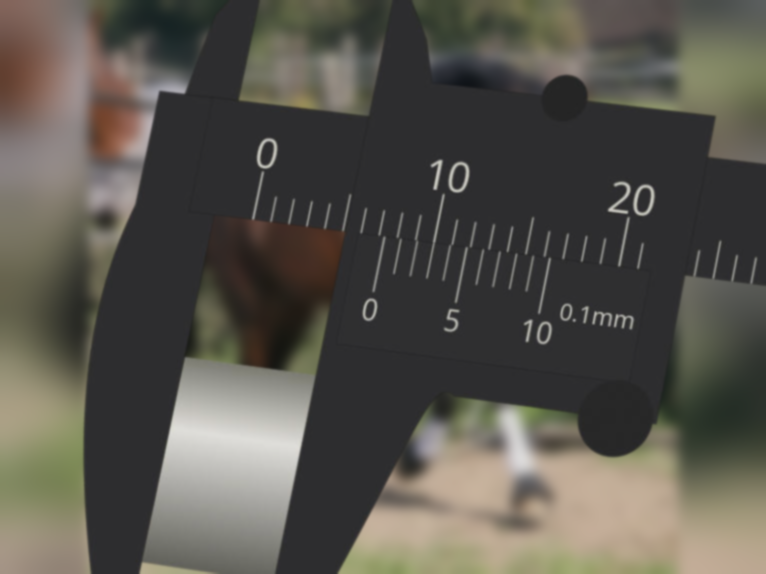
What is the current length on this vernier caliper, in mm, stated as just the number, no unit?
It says 7.3
